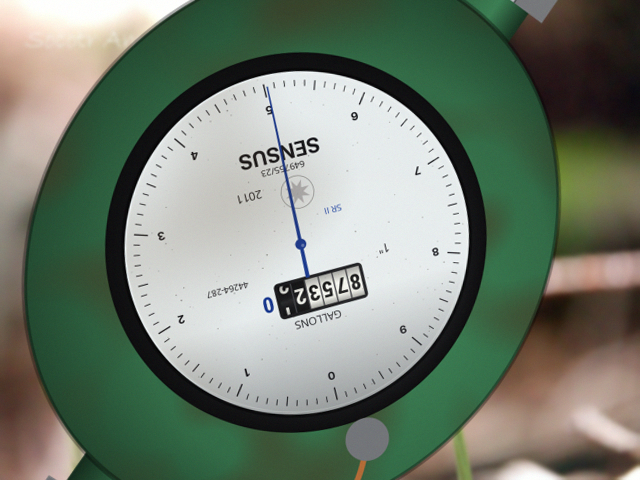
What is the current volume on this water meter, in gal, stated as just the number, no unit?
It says 8753215.0
